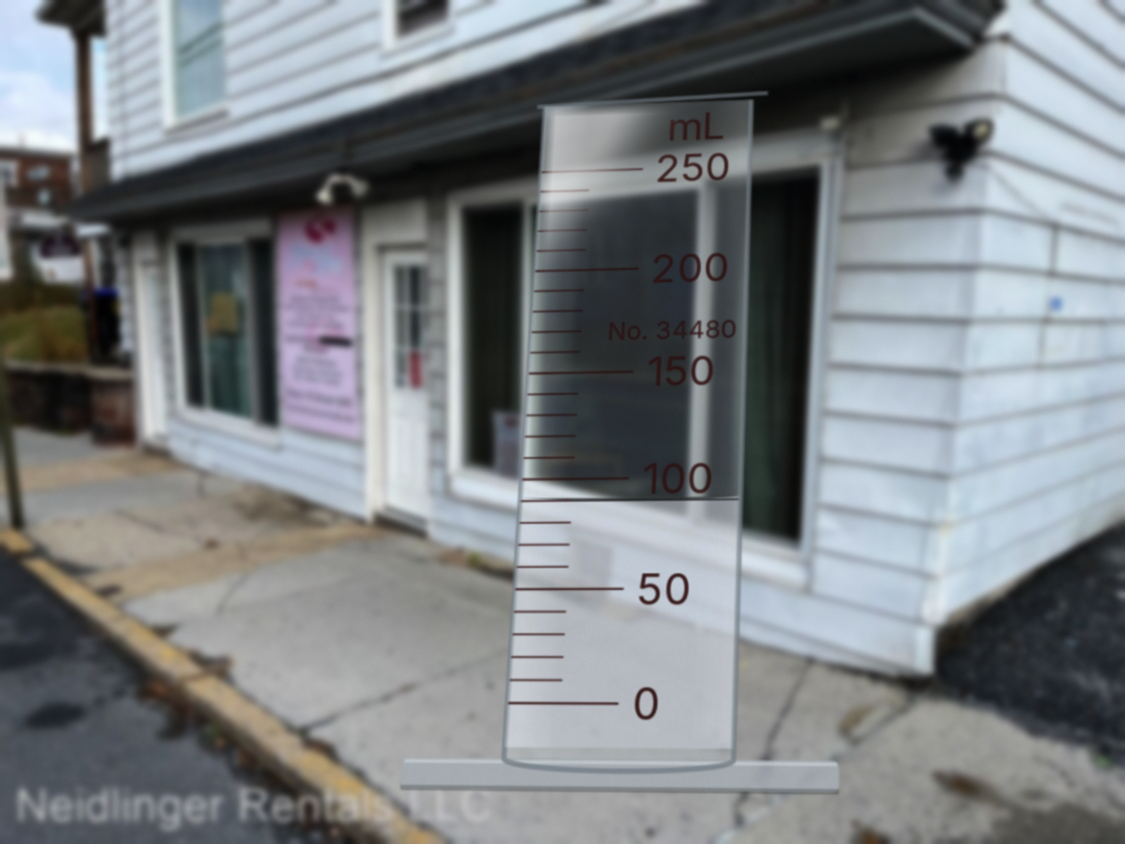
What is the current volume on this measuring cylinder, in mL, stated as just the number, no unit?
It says 90
